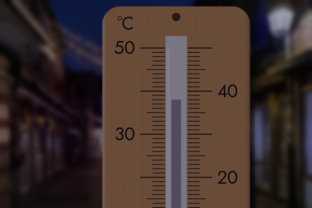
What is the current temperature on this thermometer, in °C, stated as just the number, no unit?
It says 38
